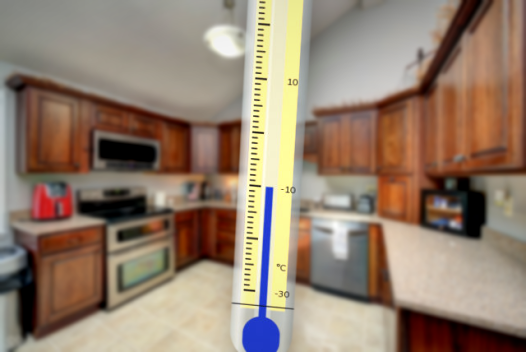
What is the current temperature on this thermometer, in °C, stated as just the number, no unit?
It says -10
